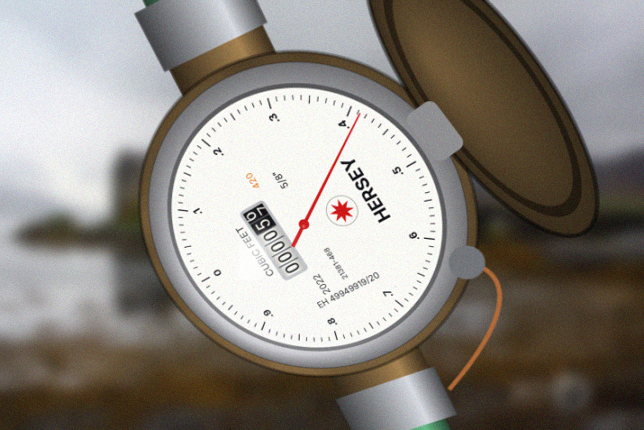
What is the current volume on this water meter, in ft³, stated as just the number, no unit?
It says 56.41
